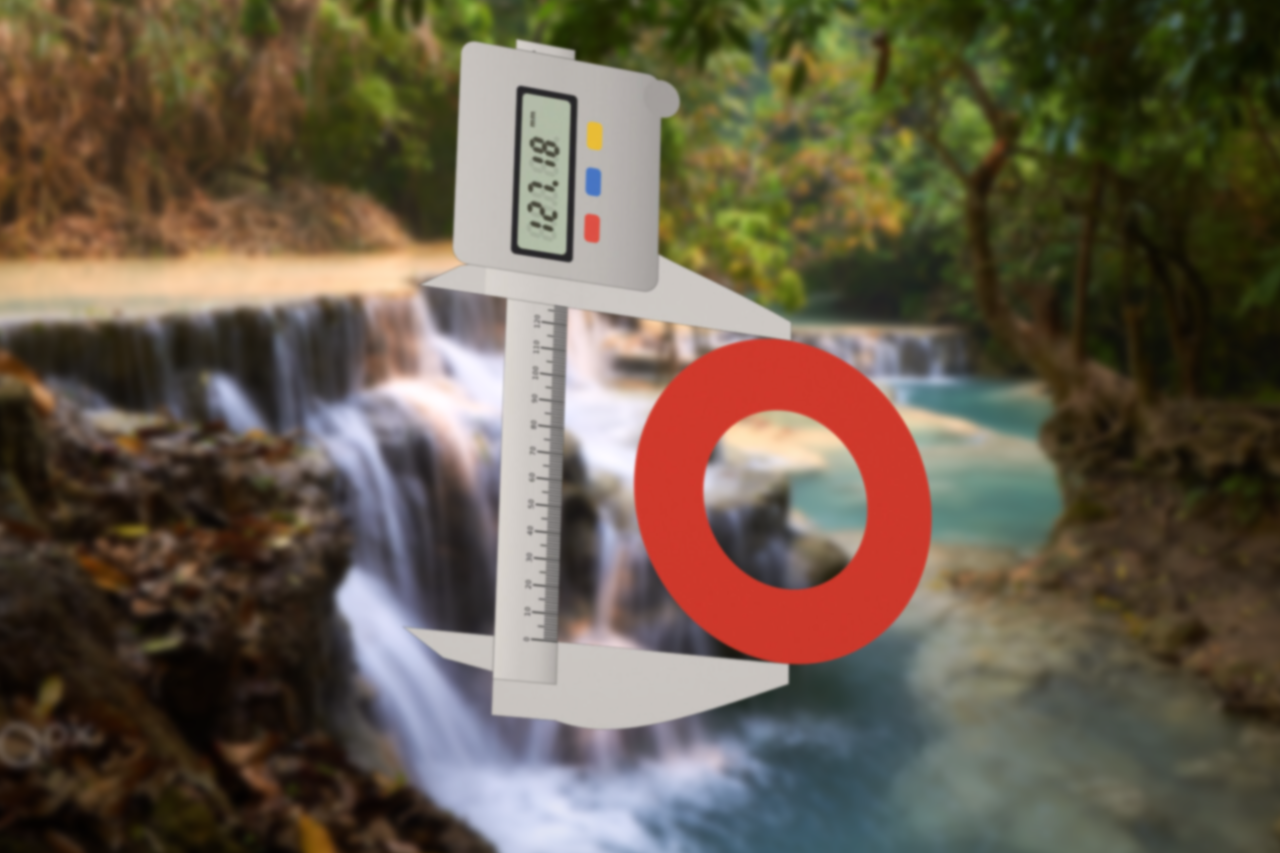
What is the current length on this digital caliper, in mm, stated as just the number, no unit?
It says 127.18
